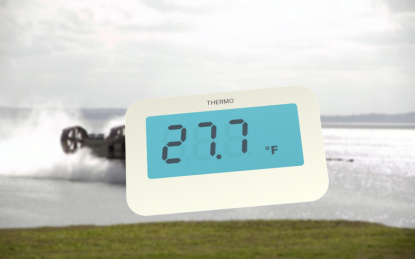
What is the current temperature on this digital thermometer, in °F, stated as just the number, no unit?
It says 27.7
